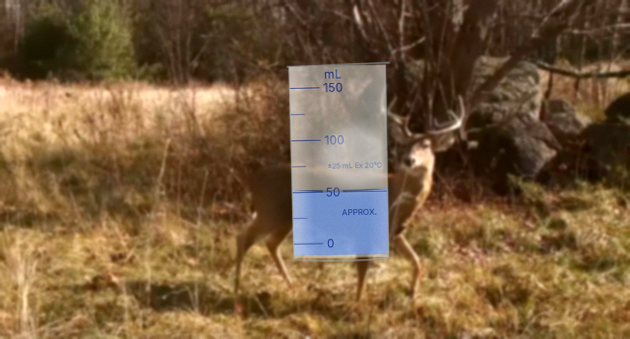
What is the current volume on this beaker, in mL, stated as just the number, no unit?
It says 50
